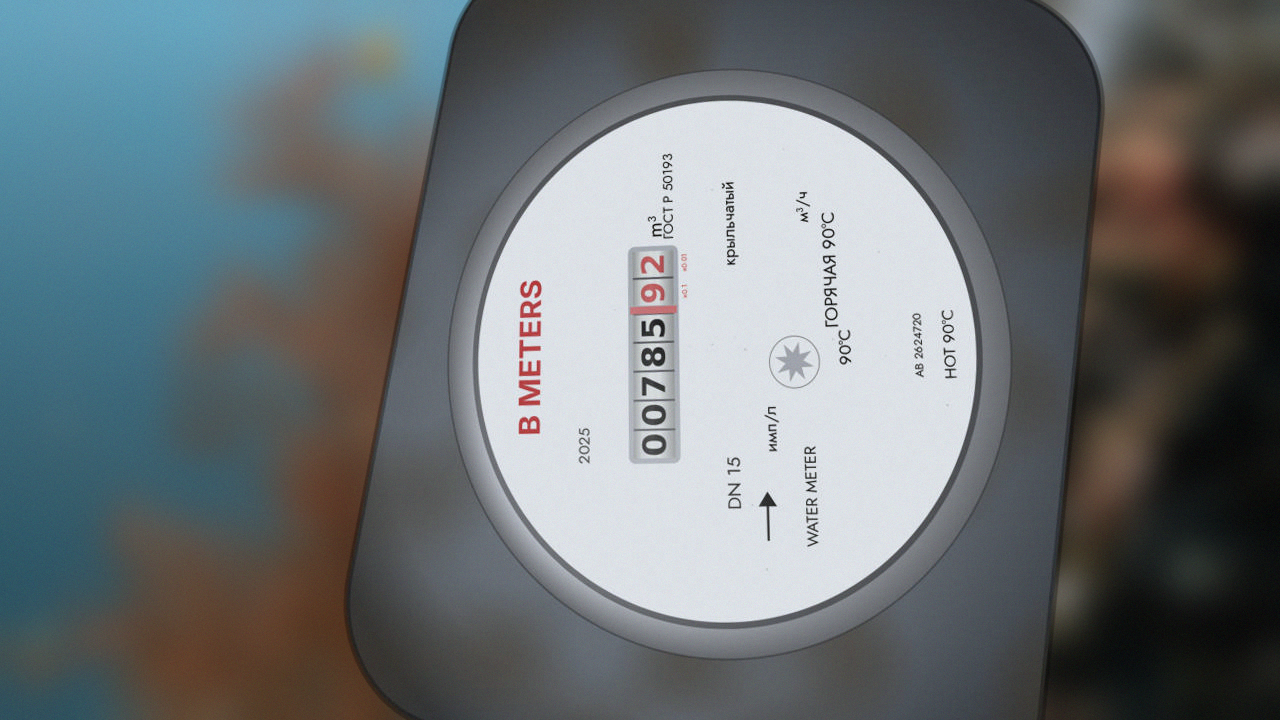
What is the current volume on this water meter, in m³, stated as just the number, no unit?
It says 785.92
